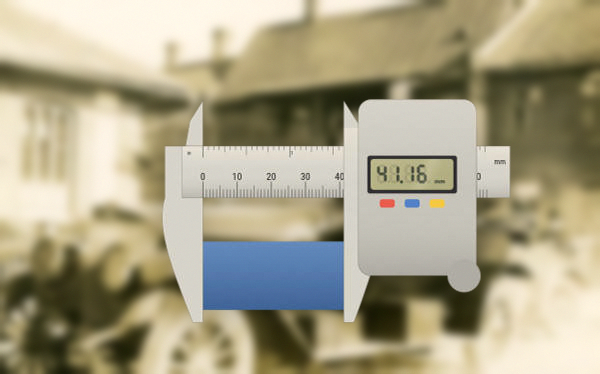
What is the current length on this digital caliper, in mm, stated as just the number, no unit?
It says 41.16
